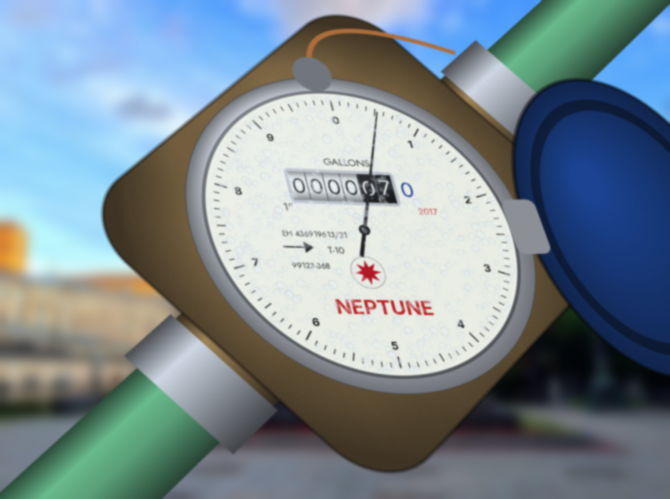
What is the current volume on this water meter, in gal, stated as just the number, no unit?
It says 70.5
